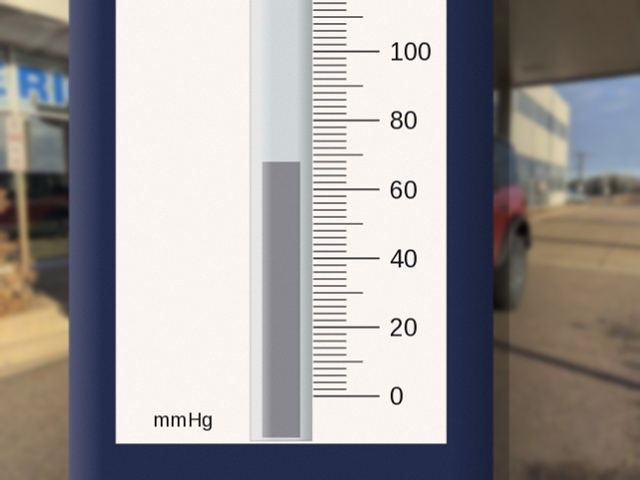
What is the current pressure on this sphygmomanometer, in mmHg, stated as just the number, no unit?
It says 68
